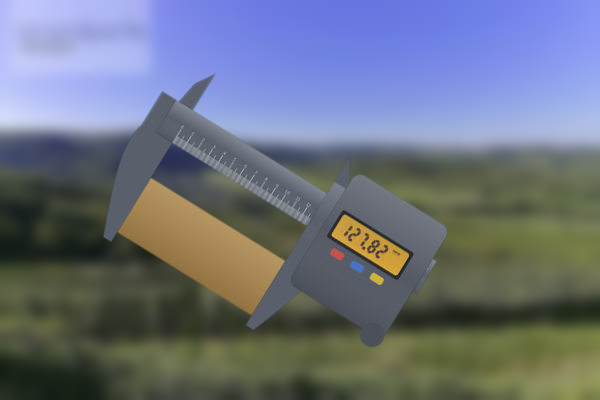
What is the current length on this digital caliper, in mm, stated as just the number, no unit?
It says 127.82
